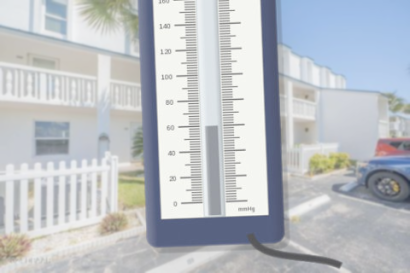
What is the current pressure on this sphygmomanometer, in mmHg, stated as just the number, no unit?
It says 60
